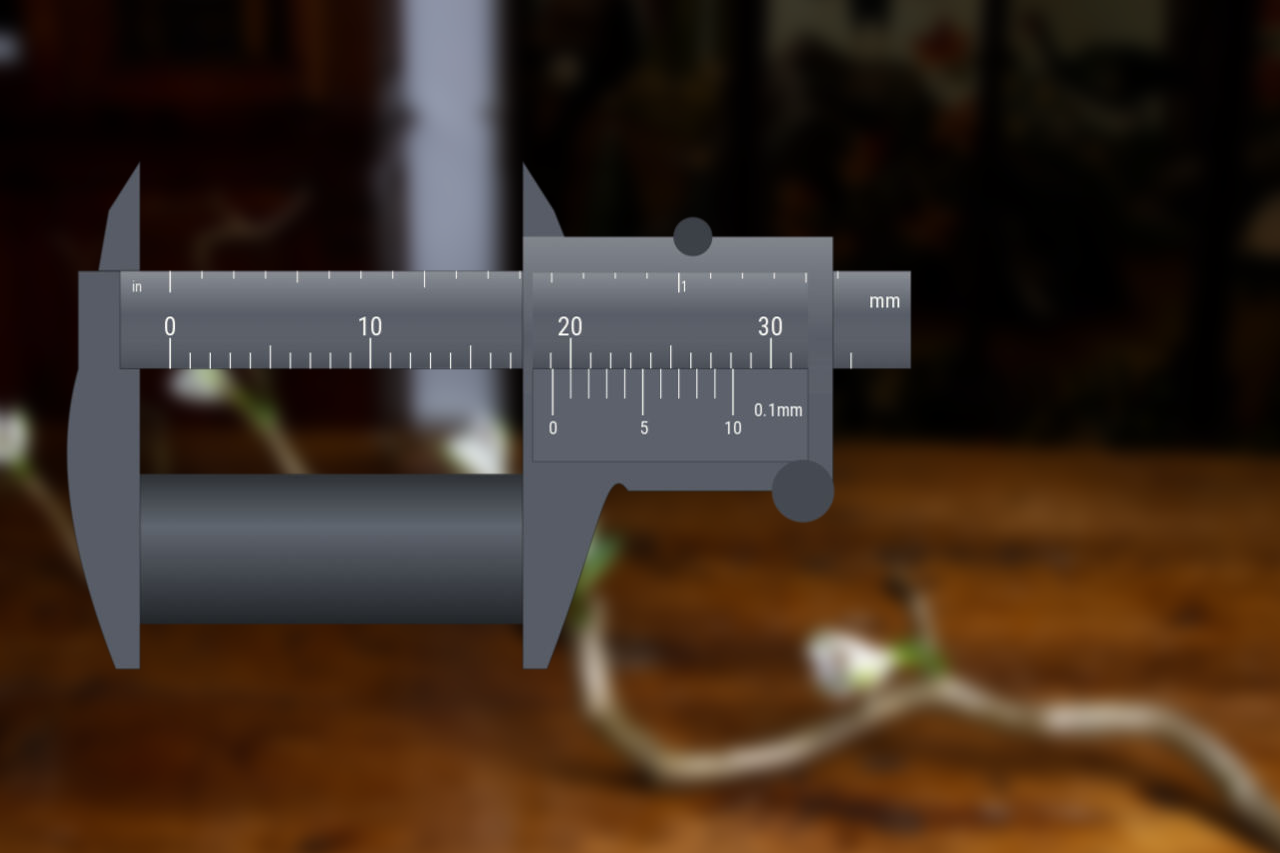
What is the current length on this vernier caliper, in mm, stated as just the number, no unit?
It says 19.1
